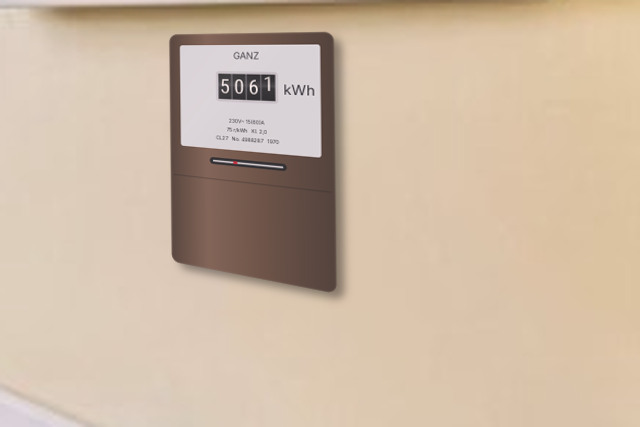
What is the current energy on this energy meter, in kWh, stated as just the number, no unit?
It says 5061
